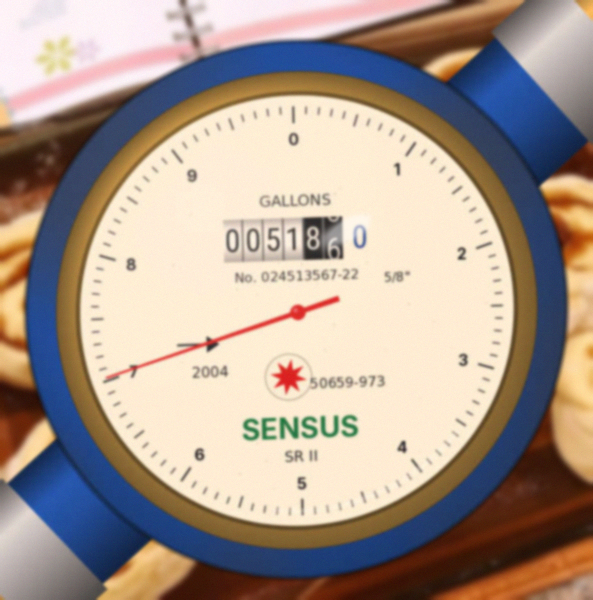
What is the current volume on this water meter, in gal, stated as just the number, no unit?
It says 51857.0
